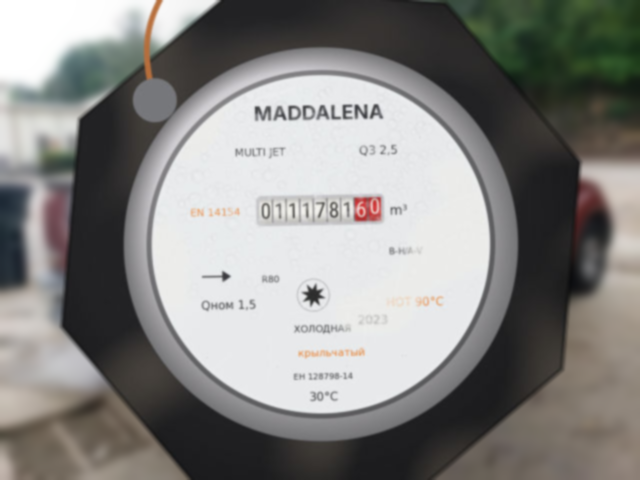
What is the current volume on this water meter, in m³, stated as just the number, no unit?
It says 111781.60
